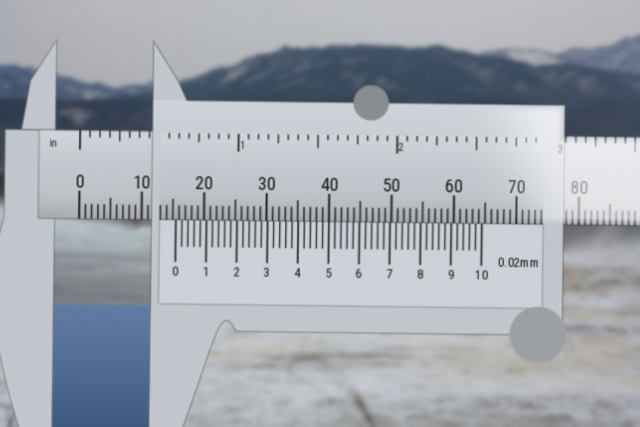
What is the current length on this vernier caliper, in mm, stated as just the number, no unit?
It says 15.5
